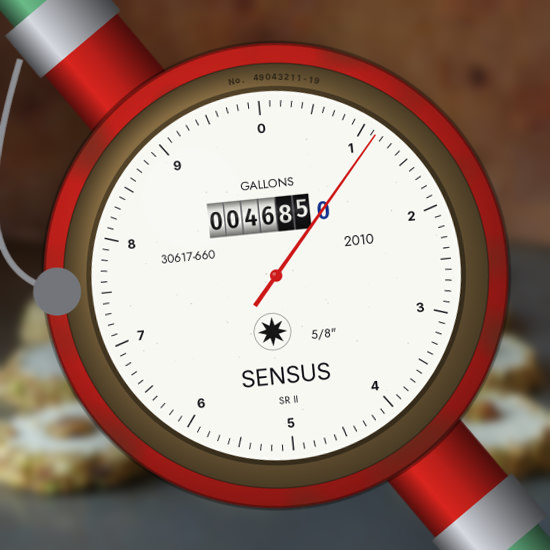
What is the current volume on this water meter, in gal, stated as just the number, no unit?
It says 46851.1
